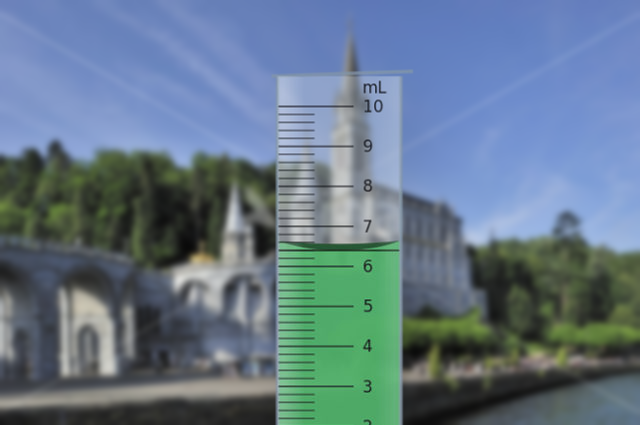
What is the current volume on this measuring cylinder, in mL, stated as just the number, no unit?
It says 6.4
